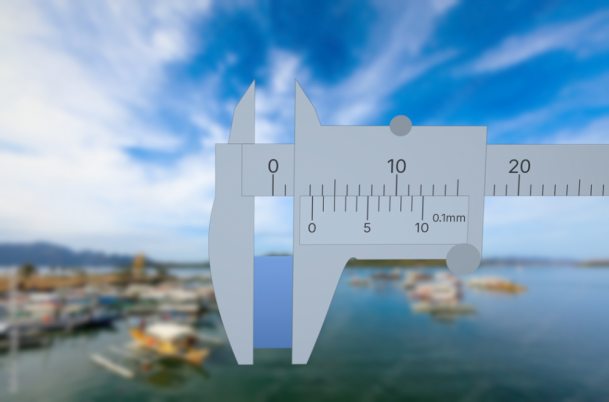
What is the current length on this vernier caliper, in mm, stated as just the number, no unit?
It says 3.2
